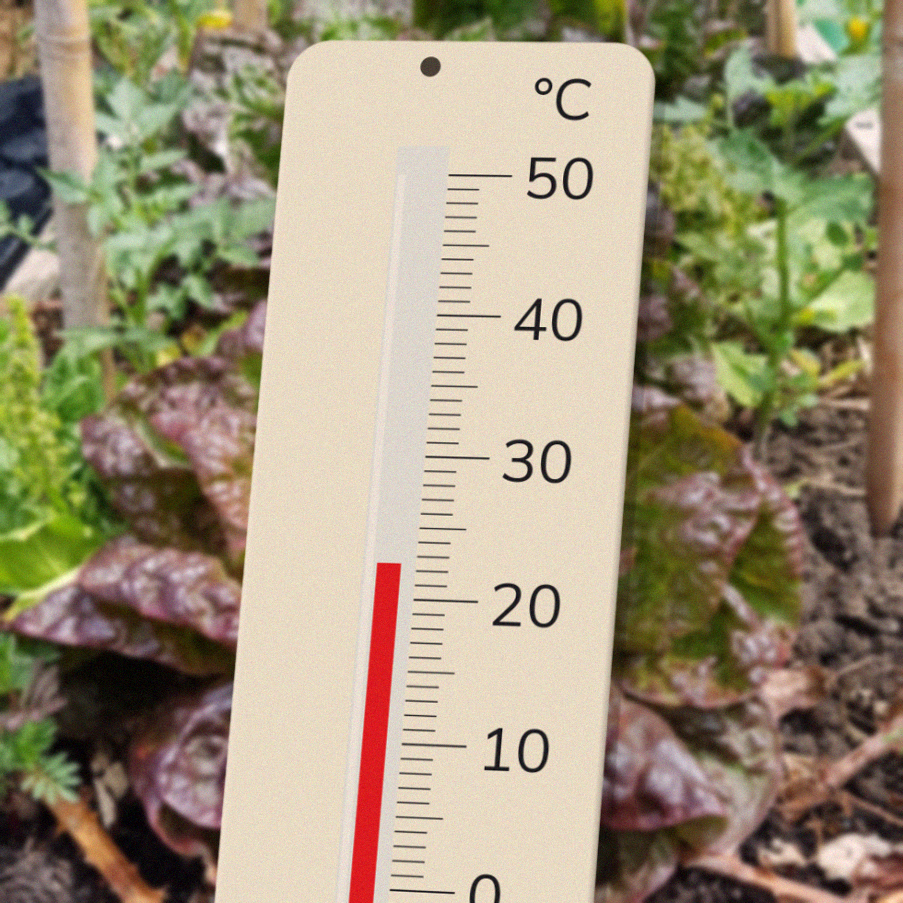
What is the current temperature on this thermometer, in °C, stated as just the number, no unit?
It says 22.5
